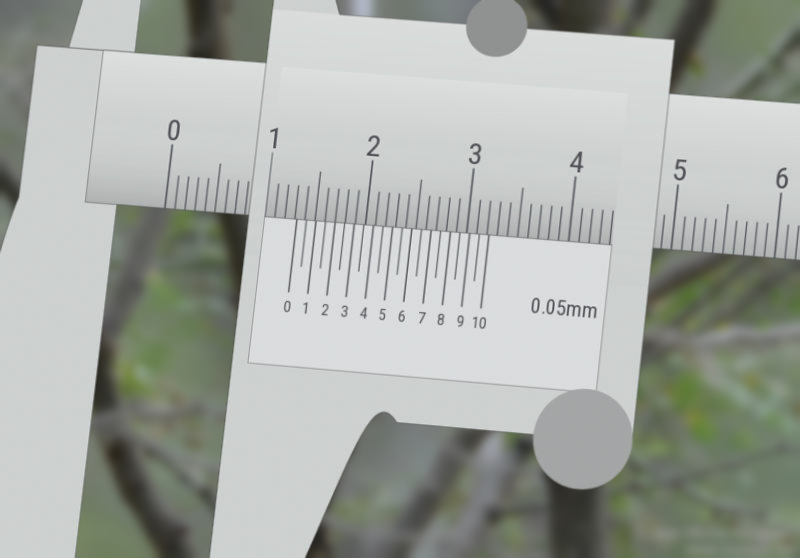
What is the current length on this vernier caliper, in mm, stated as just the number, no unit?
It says 13.2
